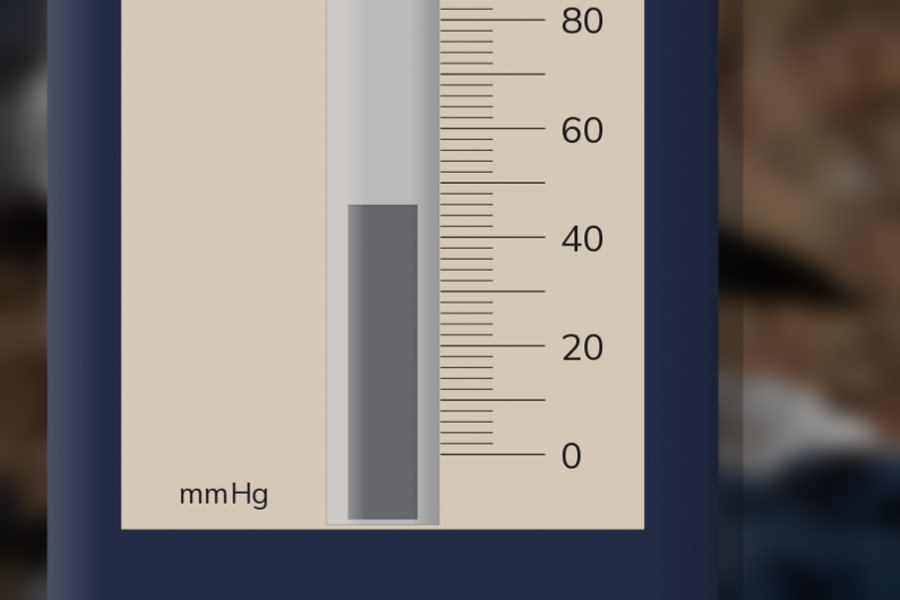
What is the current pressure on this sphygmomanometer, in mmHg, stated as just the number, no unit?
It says 46
